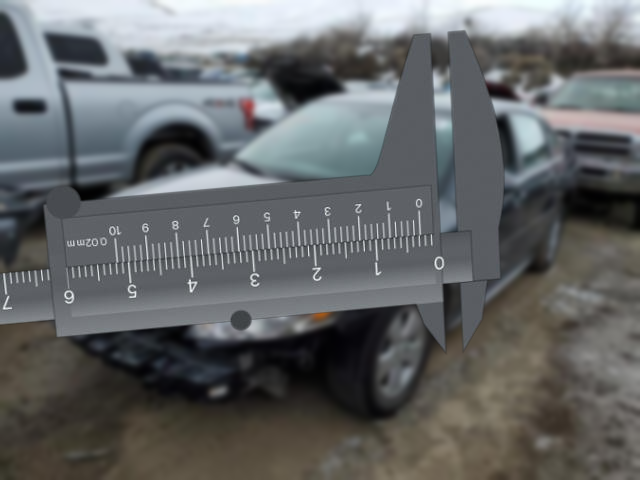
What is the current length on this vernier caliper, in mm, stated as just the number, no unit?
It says 2.8
